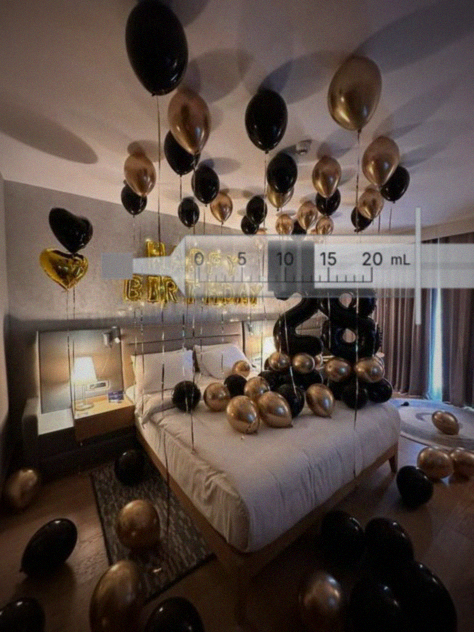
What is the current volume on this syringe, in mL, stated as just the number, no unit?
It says 8
